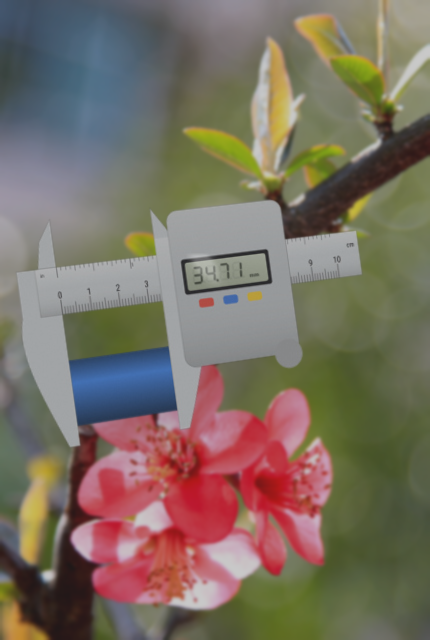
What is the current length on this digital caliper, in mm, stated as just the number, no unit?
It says 34.71
